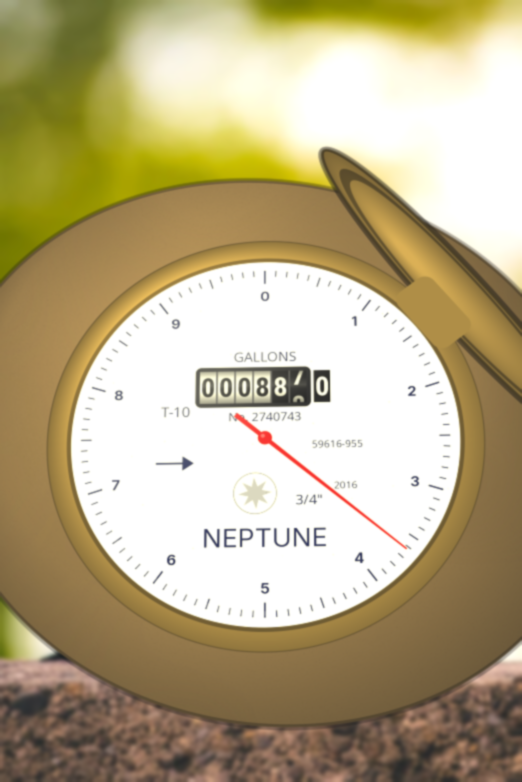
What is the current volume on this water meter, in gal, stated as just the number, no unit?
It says 8873.6
